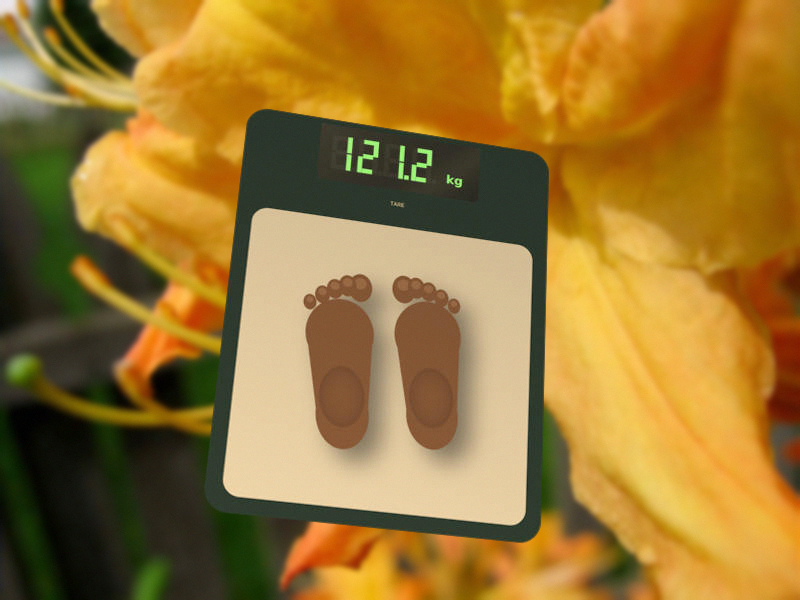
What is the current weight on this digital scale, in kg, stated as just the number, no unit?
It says 121.2
